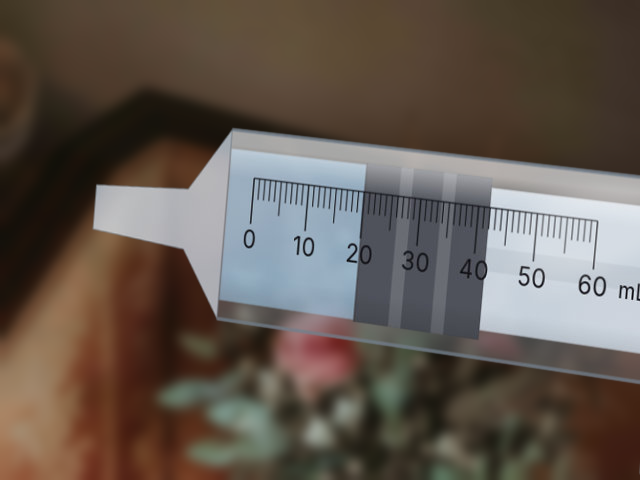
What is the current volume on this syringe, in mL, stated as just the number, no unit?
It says 20
